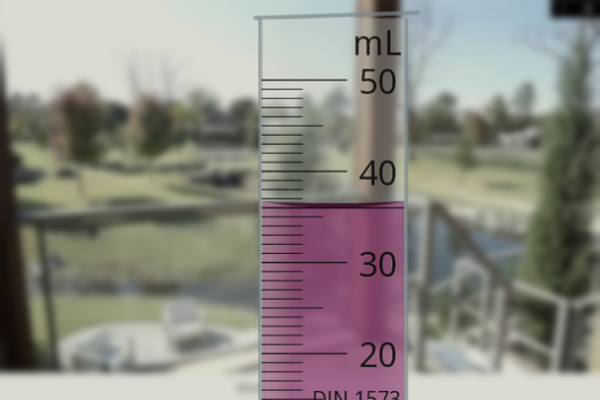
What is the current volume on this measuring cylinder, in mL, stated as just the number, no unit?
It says 36
